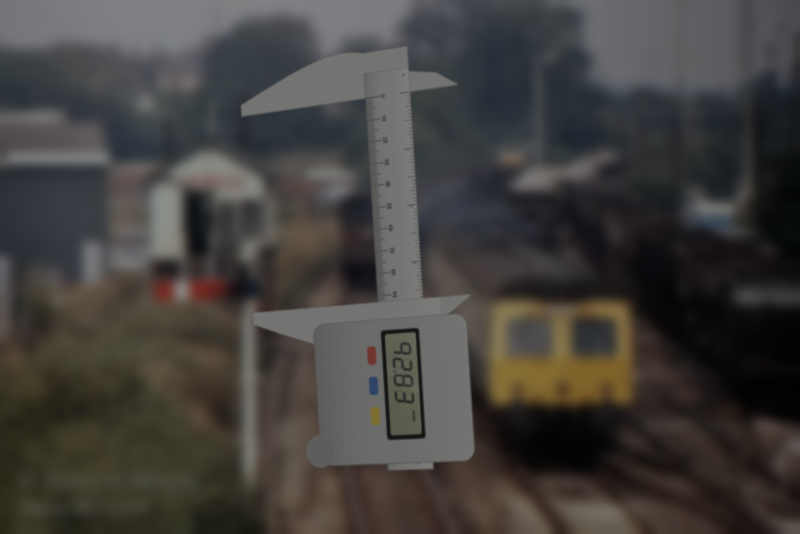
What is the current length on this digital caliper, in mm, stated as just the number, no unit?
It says 92.83
